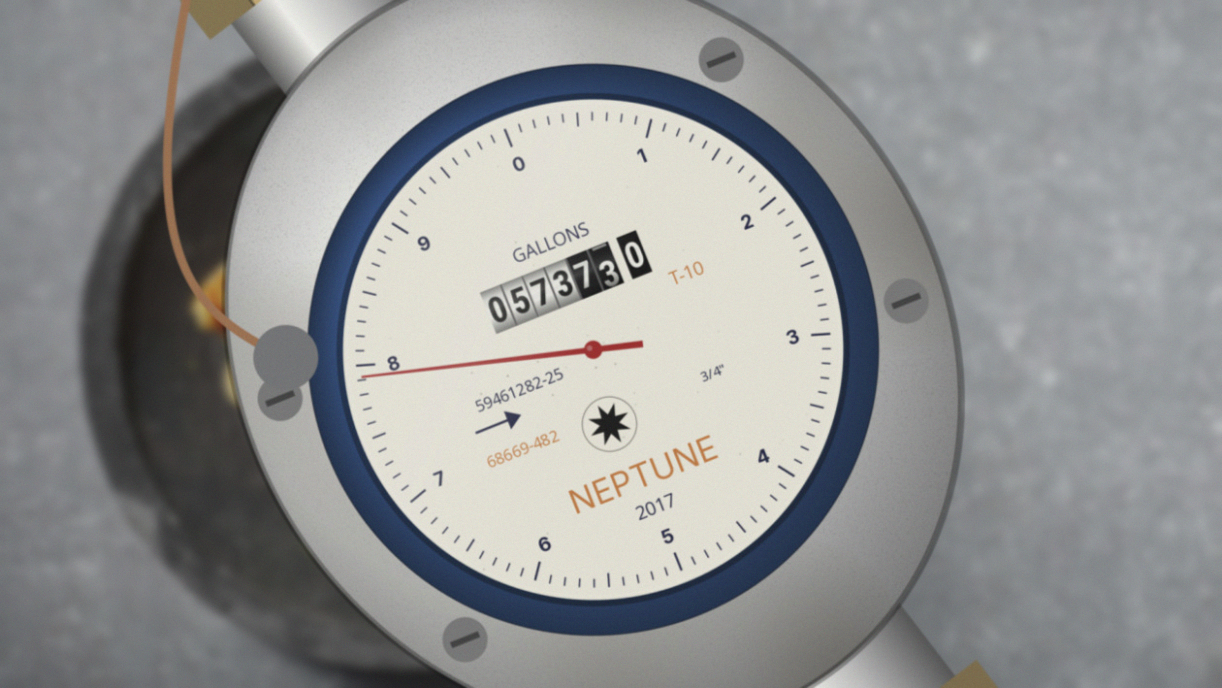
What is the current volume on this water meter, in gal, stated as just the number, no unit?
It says 573727.9
